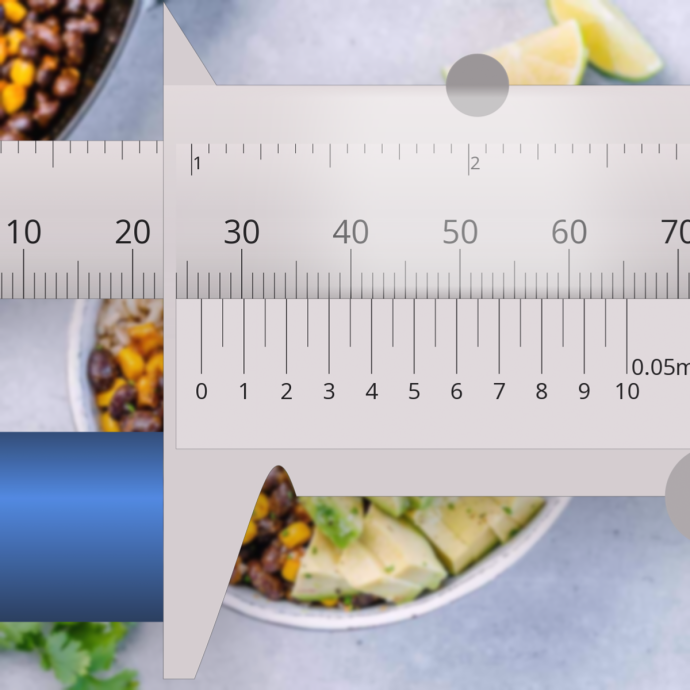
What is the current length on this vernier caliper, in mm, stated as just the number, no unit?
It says 26.3
